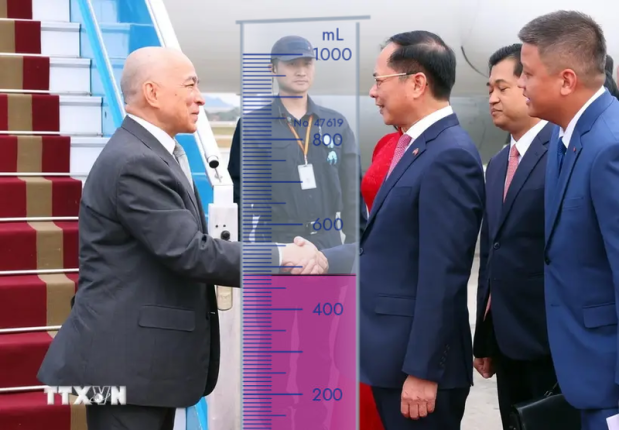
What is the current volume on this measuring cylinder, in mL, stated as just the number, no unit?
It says 480
